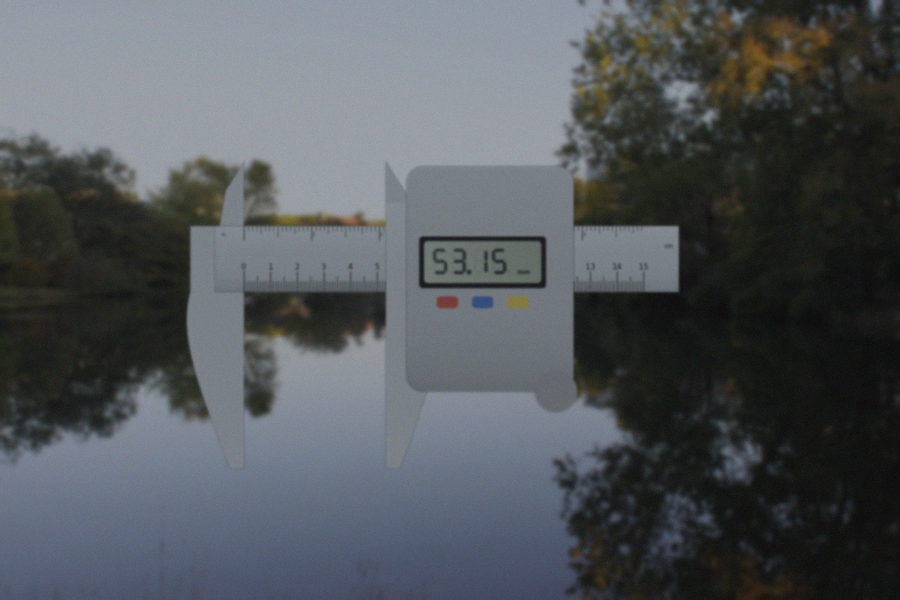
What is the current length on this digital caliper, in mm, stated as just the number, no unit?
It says 53.15
